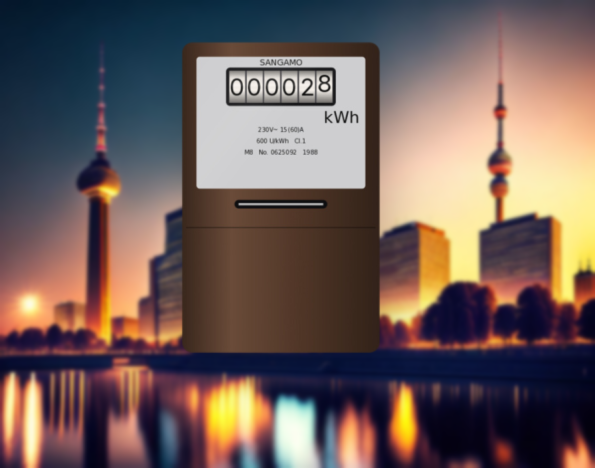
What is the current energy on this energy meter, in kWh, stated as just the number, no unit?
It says 28
